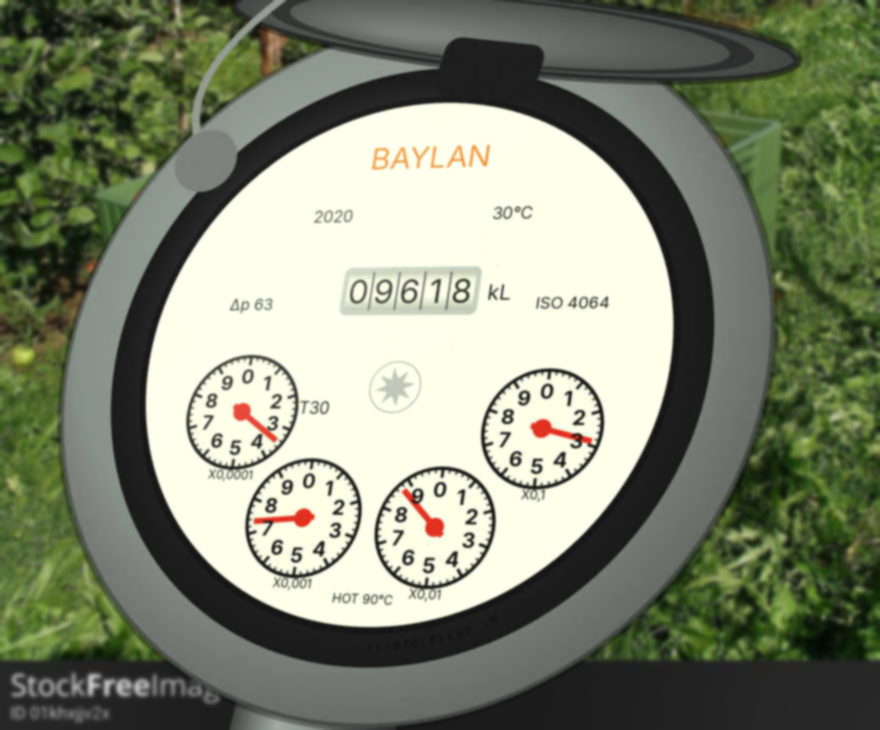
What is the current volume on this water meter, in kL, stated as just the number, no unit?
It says 9618.2873
